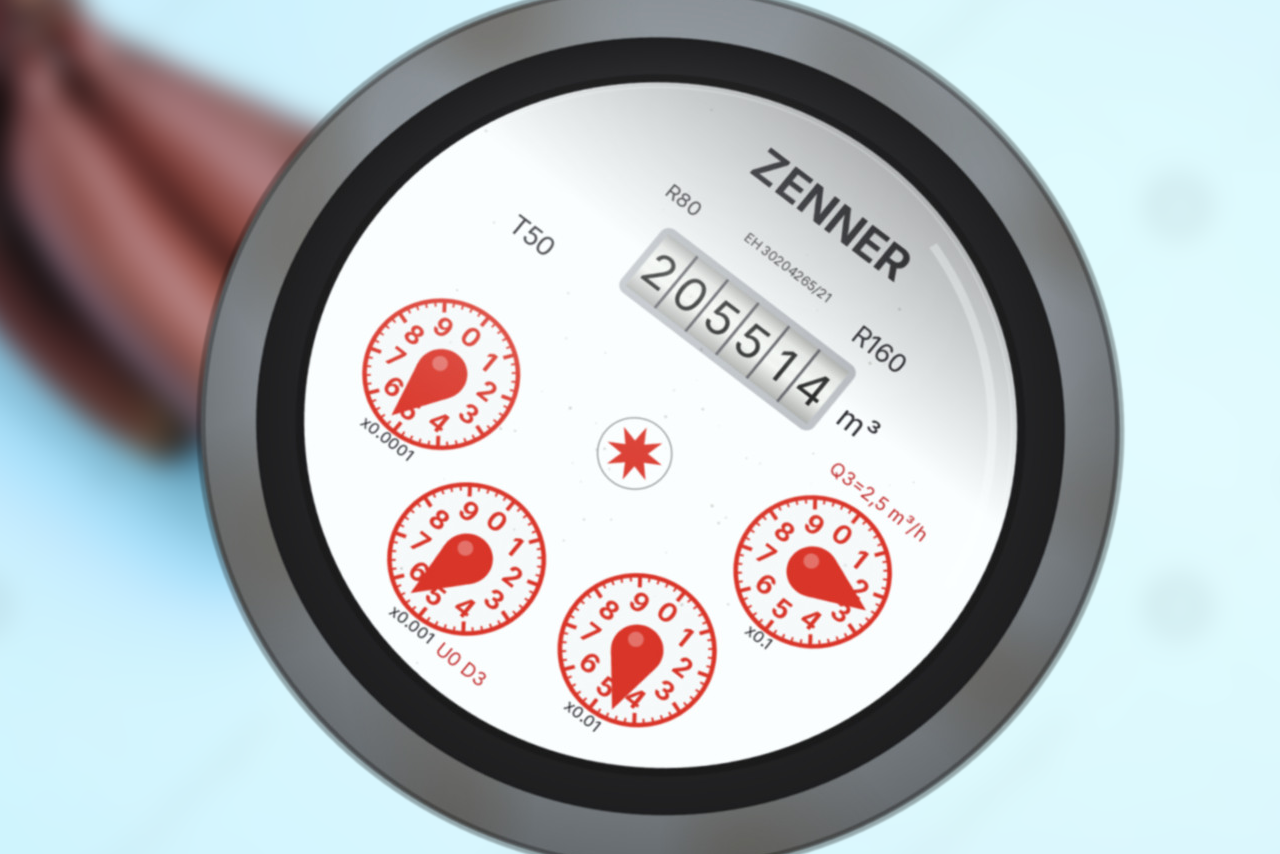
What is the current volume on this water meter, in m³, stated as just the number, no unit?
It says 205514.2455
